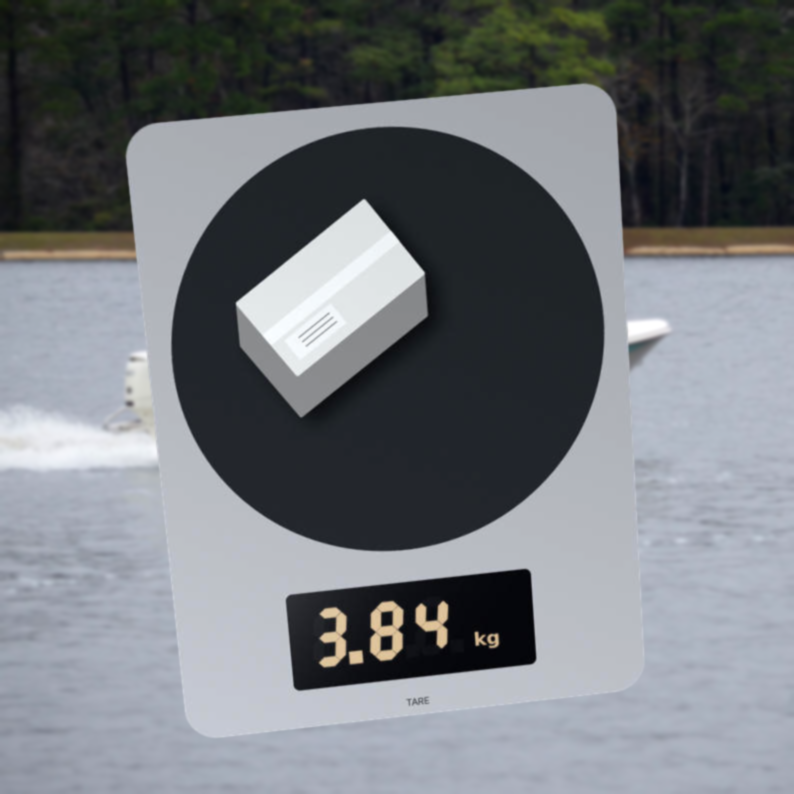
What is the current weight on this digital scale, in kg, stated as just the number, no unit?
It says 3.84
